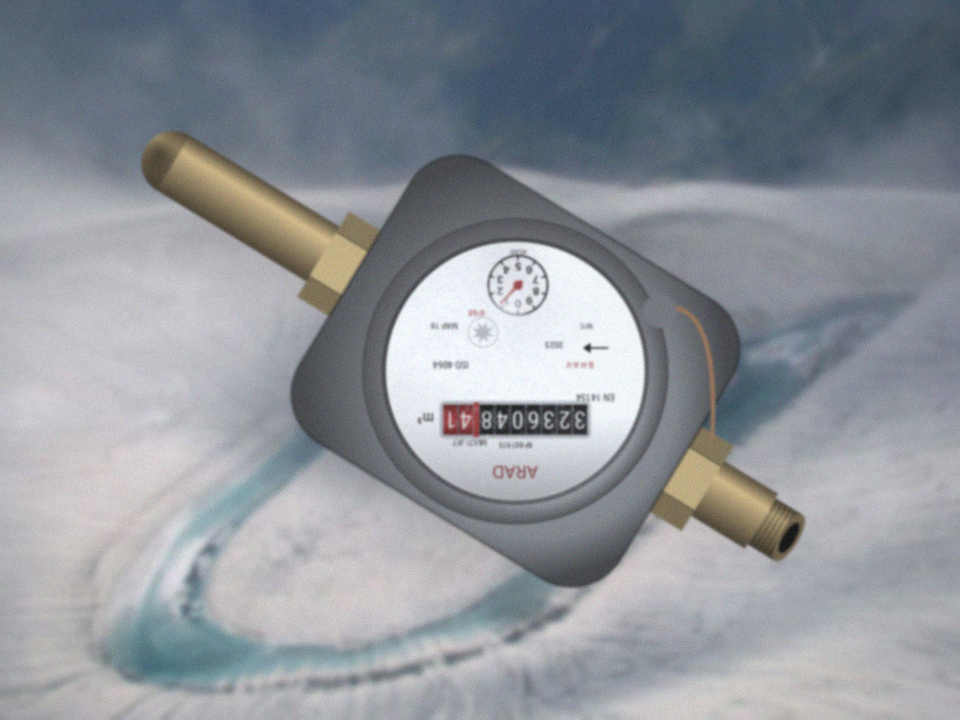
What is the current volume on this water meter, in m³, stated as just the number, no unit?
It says 3236048.411
